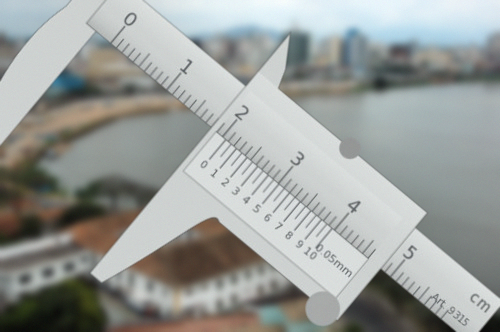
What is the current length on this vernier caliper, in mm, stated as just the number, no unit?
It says 20.6
